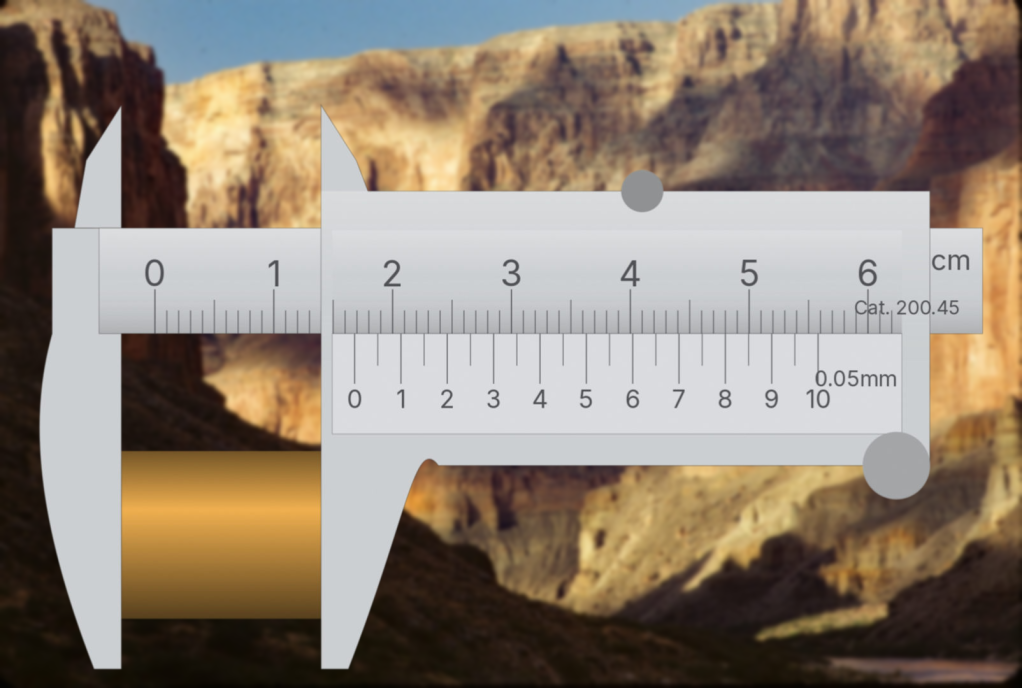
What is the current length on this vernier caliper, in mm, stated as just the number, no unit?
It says 16.8
